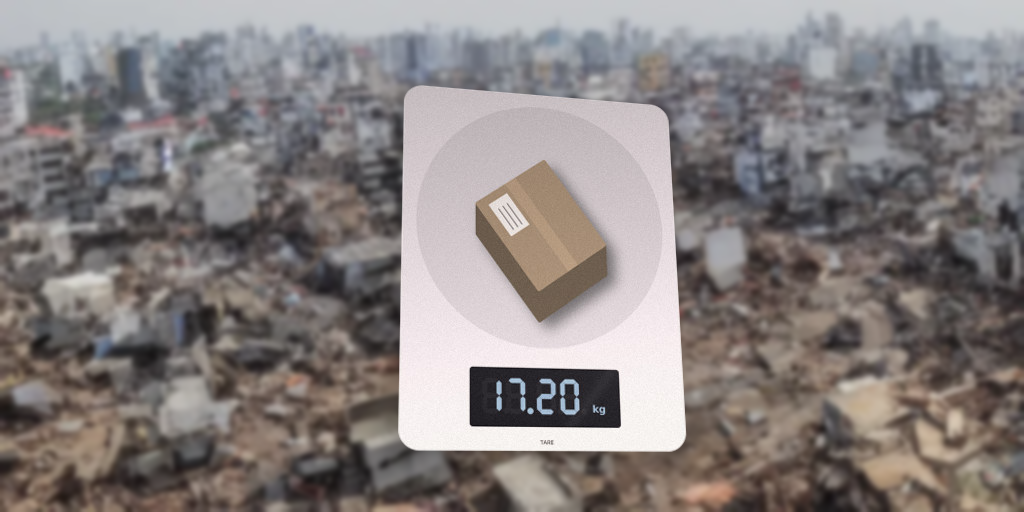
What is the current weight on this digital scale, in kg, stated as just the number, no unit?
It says 17.20
